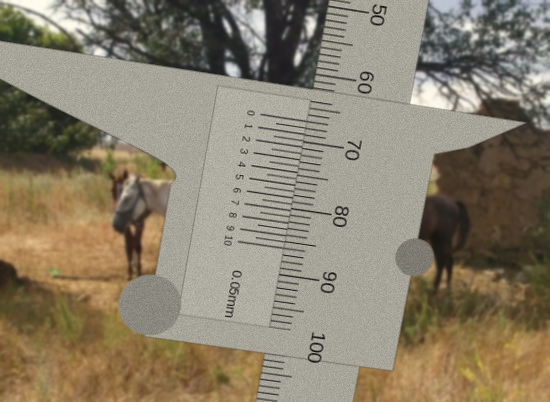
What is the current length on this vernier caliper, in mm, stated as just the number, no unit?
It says 67.0
